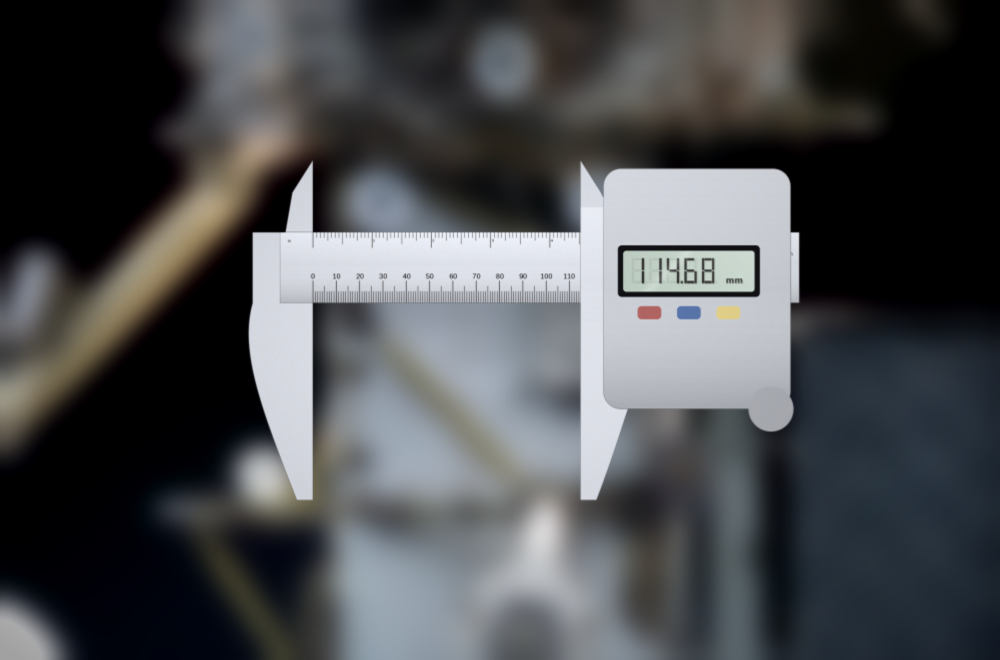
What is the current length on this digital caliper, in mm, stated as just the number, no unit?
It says 114.68
